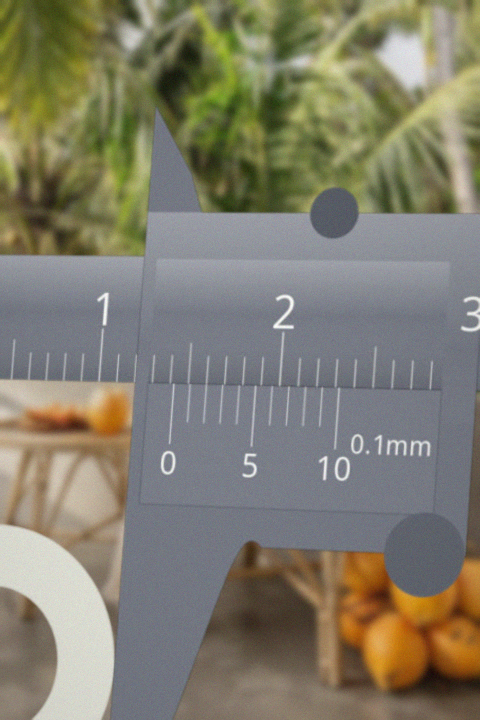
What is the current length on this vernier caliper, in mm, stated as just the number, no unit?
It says 14.2
